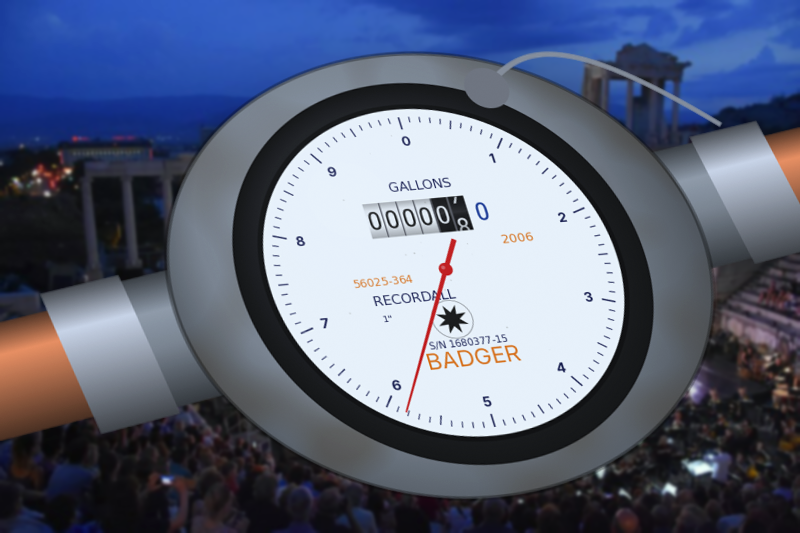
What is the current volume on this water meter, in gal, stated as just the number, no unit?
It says 75.8
